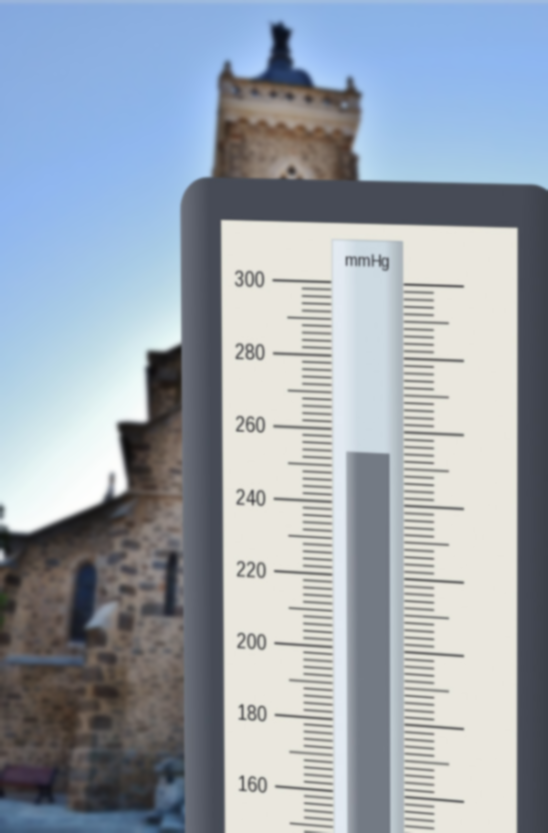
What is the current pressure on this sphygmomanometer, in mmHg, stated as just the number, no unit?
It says 254
